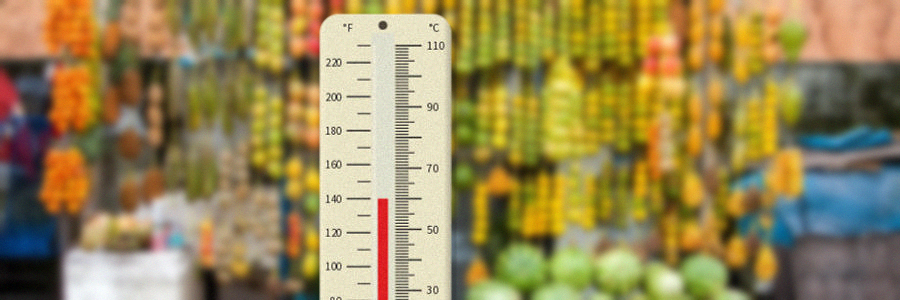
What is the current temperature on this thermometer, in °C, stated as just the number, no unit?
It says 60
